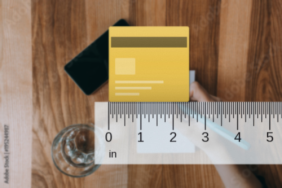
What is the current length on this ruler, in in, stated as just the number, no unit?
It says 2.5
